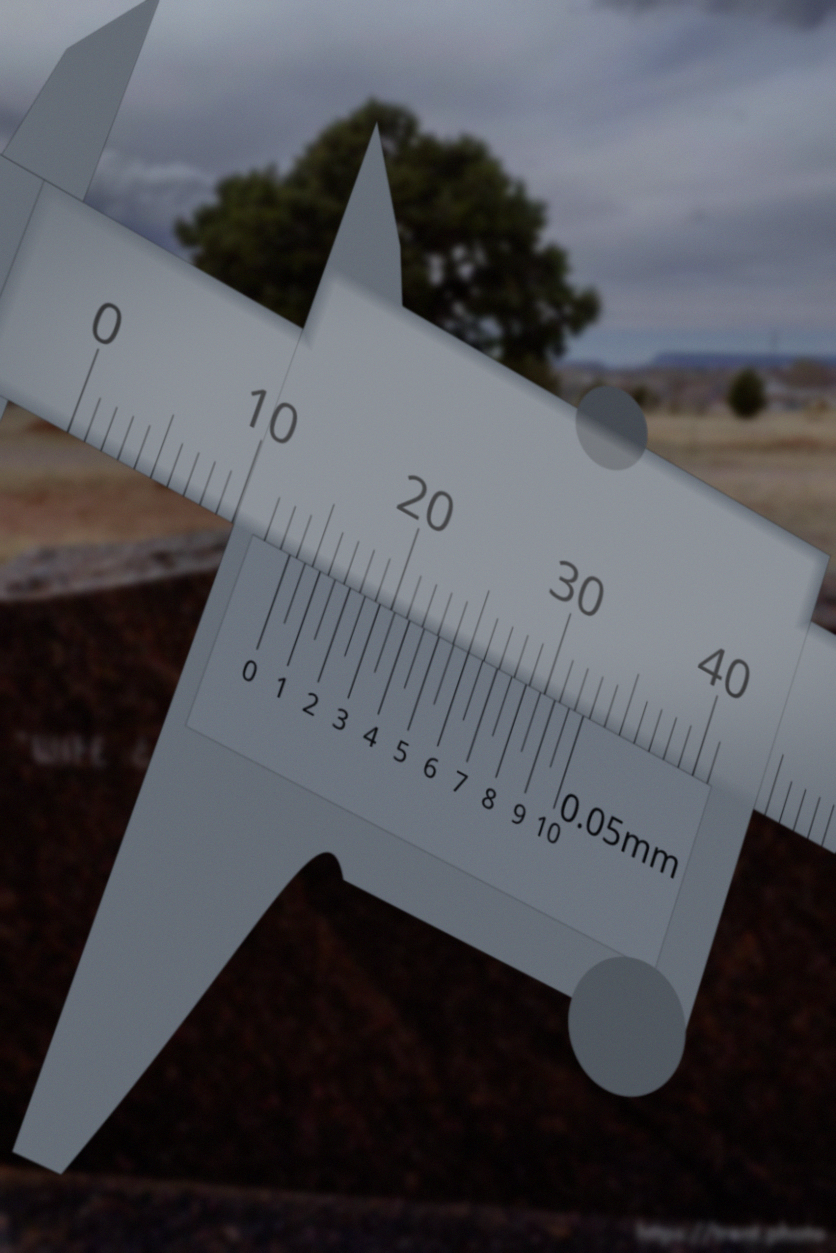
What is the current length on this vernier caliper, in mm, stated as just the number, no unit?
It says 13.6
